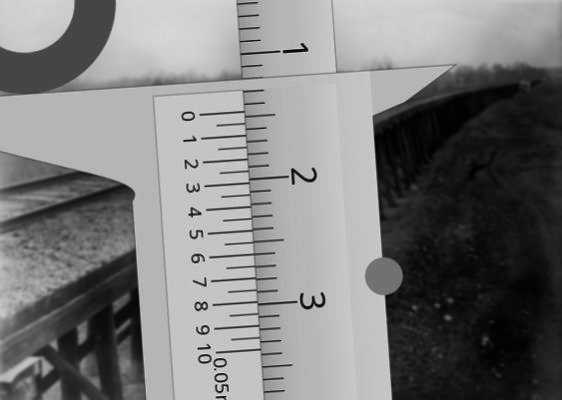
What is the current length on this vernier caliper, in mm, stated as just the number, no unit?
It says 14.6
